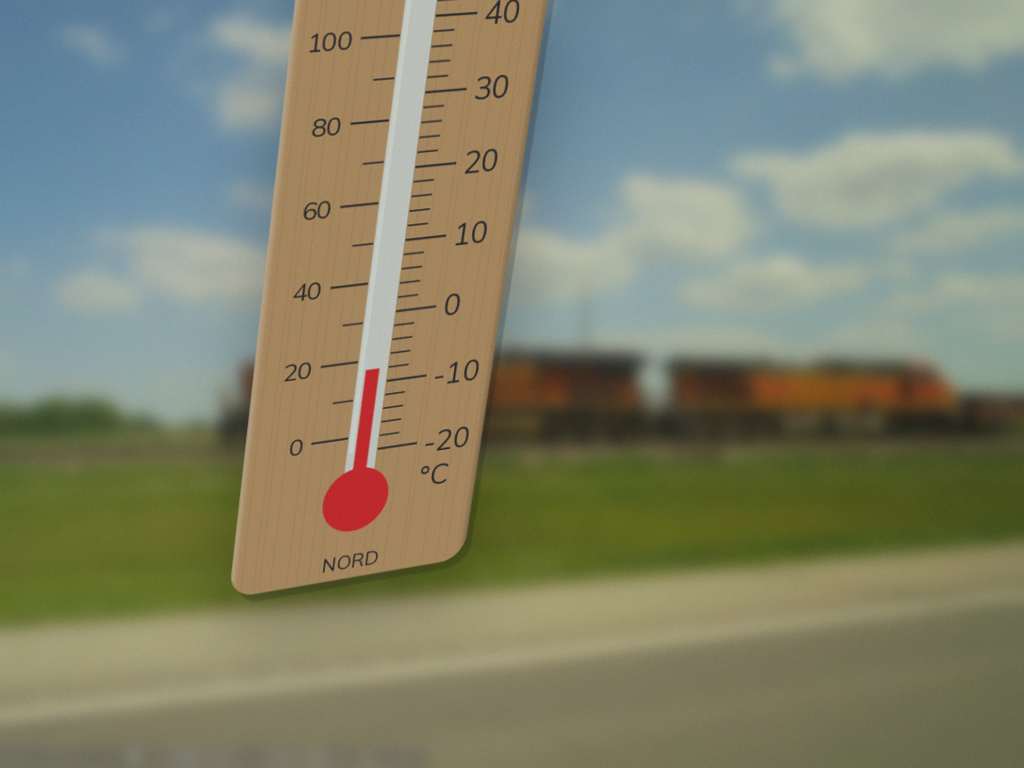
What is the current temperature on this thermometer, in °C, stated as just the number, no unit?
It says -8
